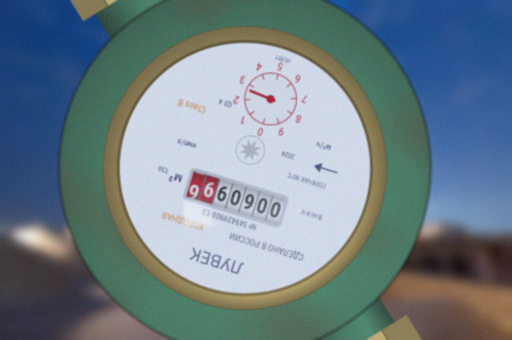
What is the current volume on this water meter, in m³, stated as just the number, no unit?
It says 609.962
